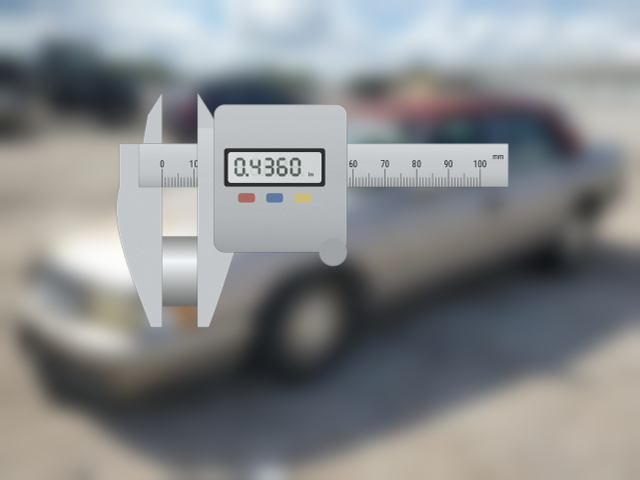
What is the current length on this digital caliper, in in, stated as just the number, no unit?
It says 0.4360
